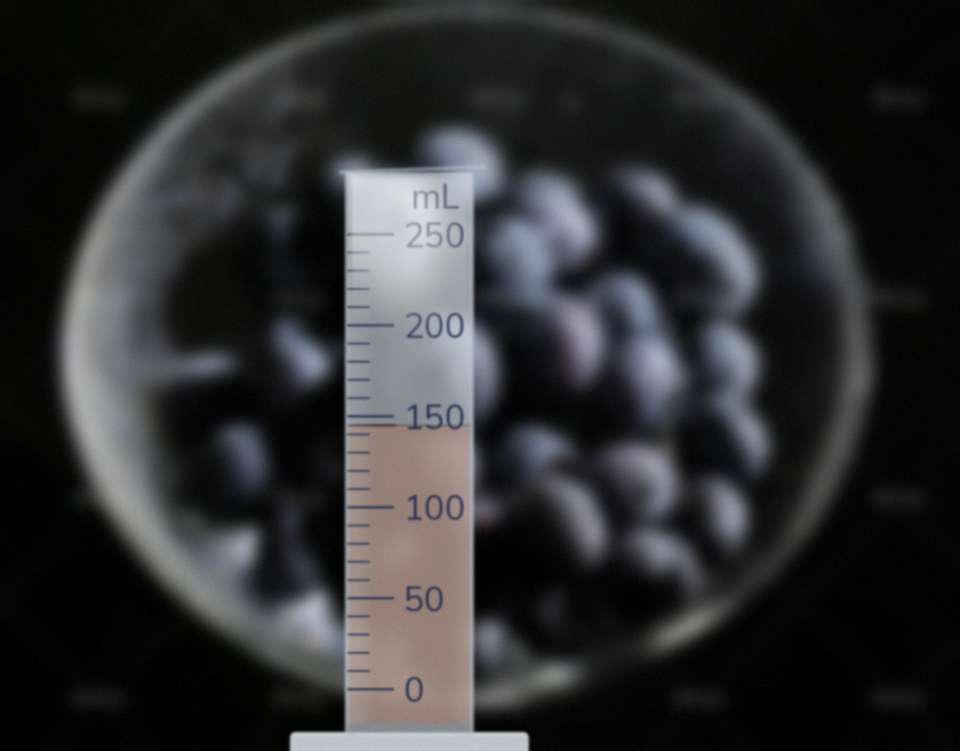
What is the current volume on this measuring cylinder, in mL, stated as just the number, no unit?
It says 145
